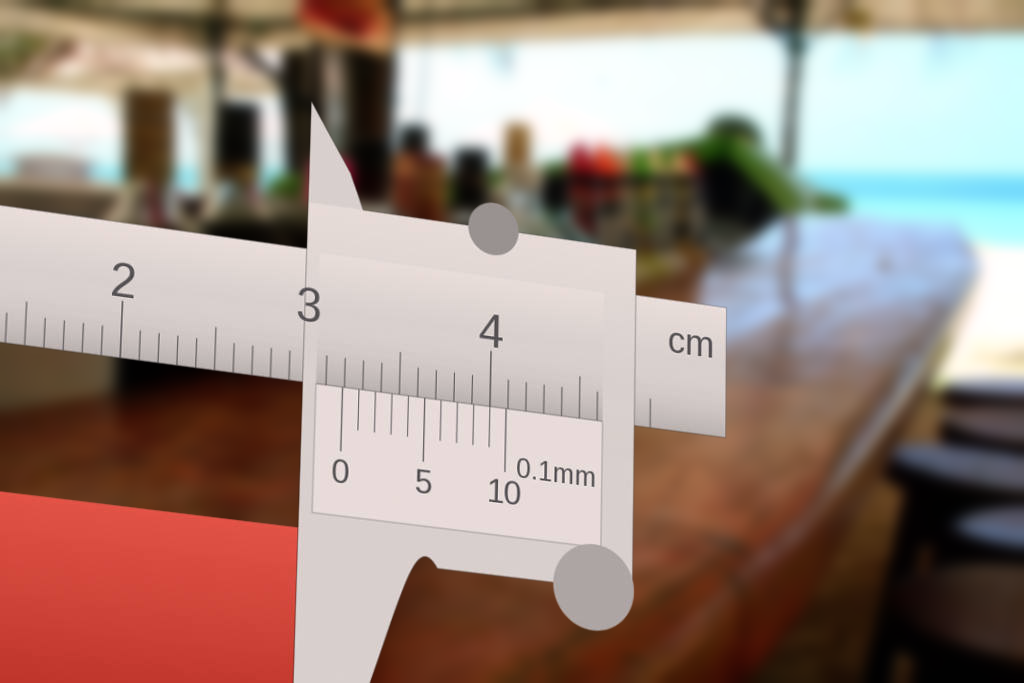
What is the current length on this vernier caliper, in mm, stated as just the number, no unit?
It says 31.9
